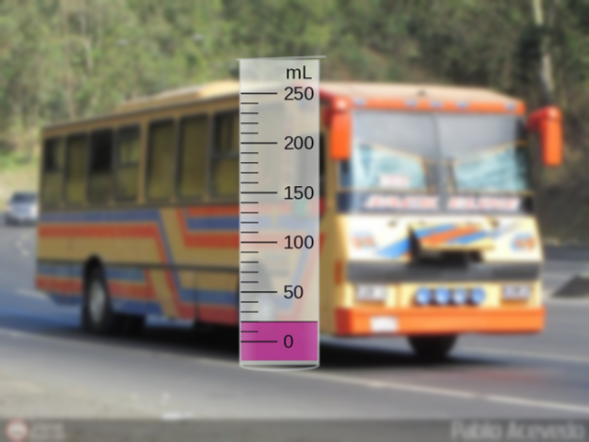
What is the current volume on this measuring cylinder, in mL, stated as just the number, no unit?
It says 20
